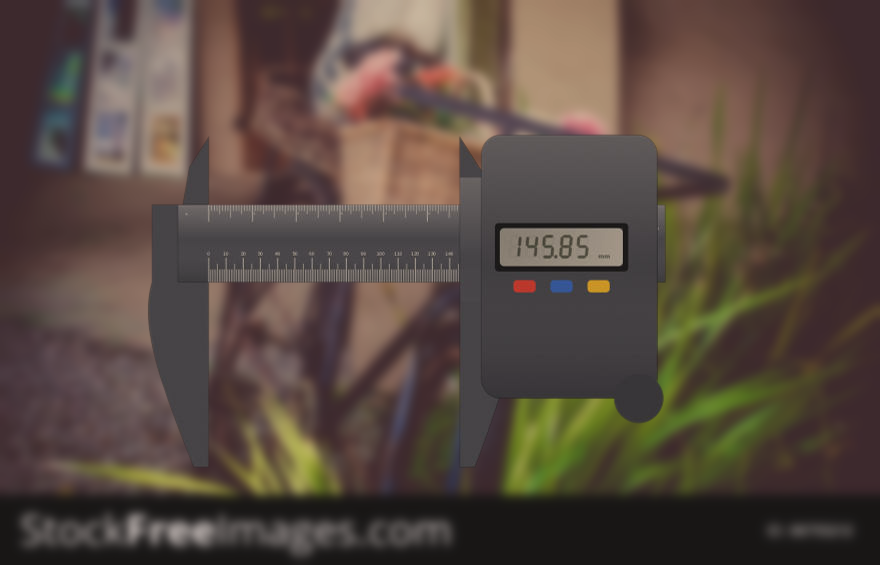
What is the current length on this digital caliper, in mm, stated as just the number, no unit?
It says 145.85
